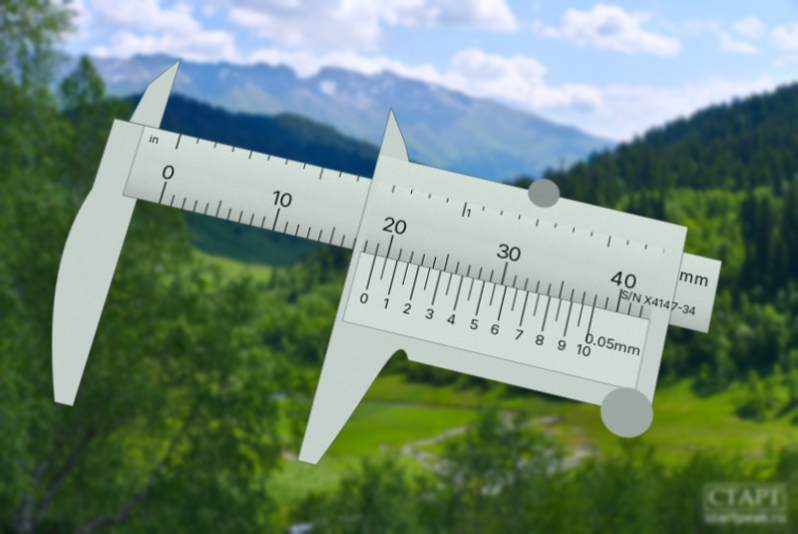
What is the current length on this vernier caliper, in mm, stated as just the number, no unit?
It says 19.0
